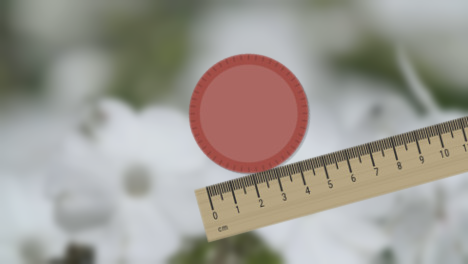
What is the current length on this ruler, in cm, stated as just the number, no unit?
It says 5
